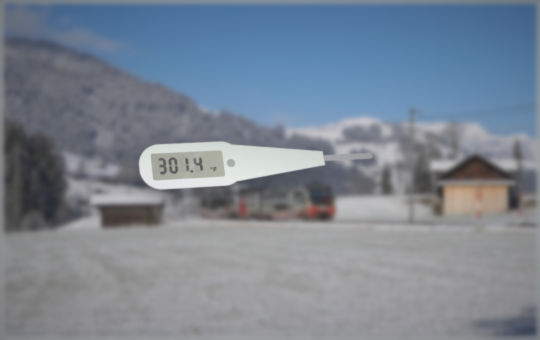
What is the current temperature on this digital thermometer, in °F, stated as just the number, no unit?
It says 301.4
